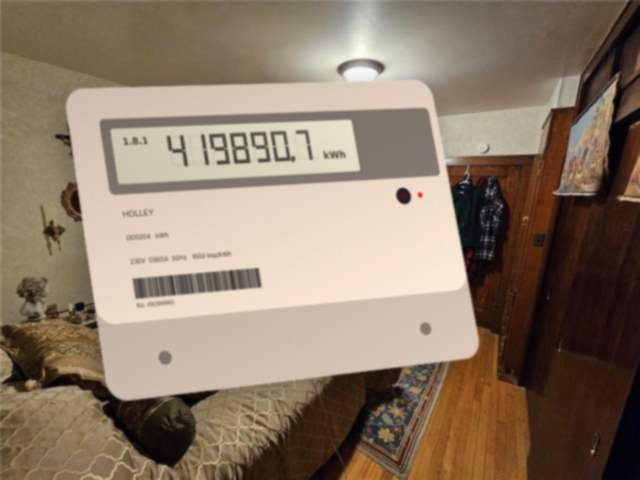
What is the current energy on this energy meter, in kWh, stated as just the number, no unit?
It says 419890.7
